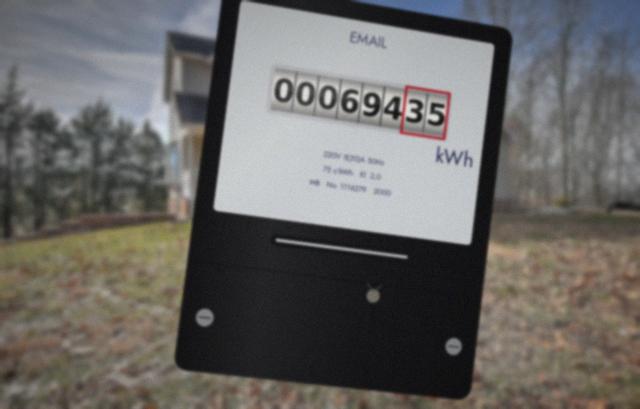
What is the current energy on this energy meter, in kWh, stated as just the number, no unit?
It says 694.35
